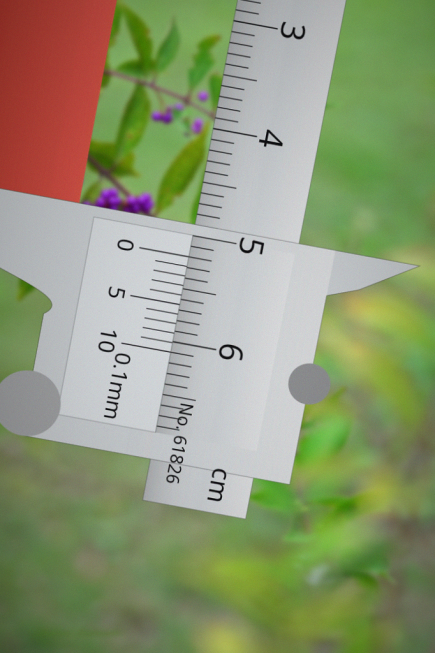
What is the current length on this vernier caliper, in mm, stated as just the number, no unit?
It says 52.0
